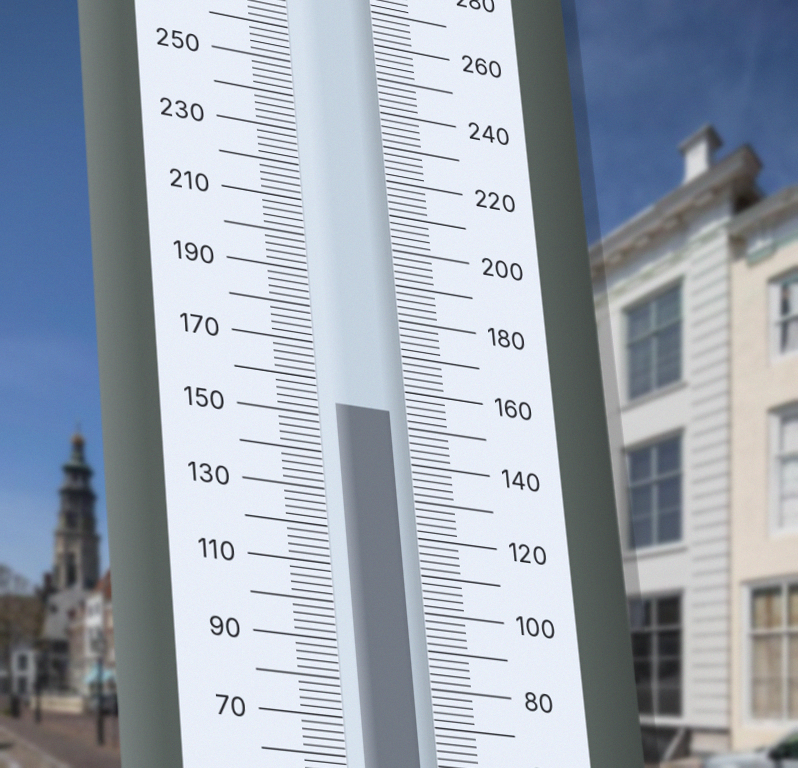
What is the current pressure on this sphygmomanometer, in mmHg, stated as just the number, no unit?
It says 154
